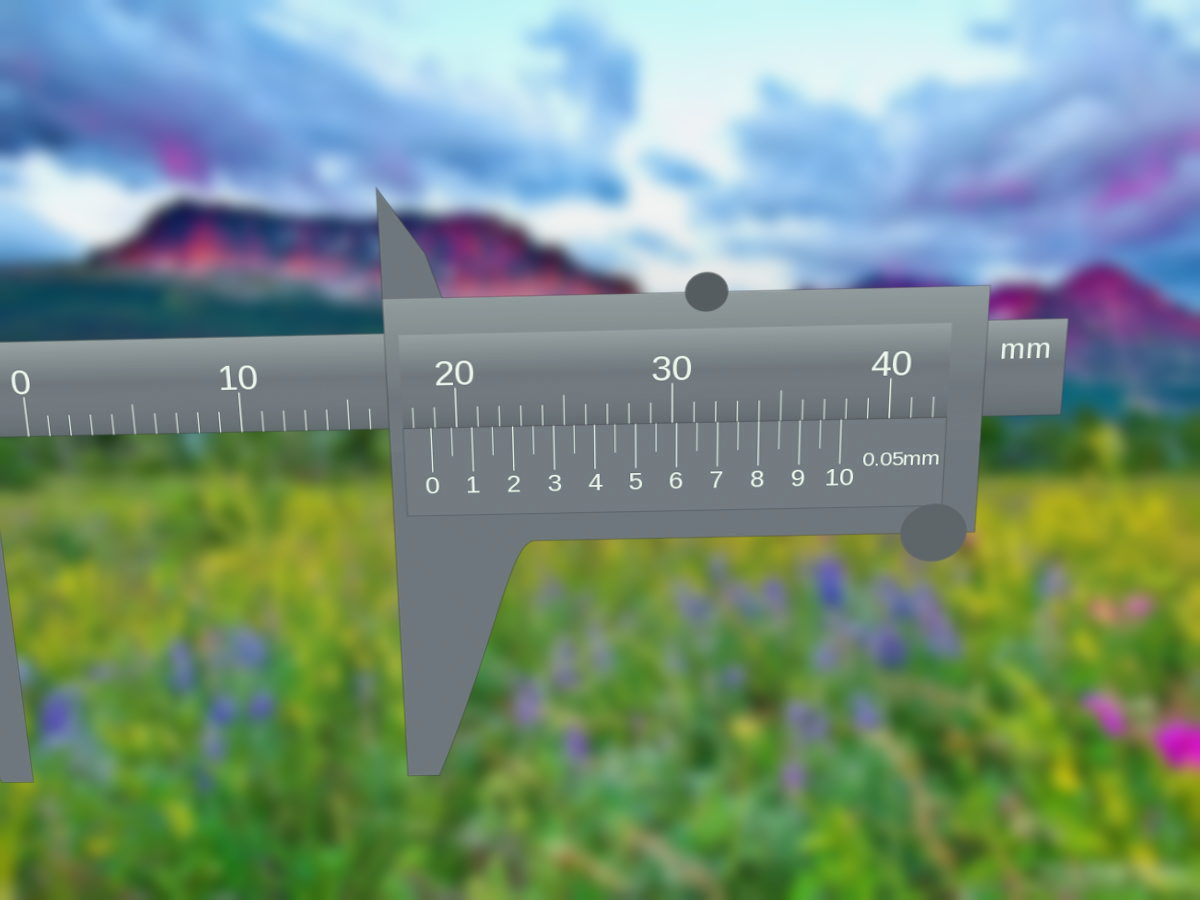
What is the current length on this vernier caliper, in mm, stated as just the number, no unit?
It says 18.8
